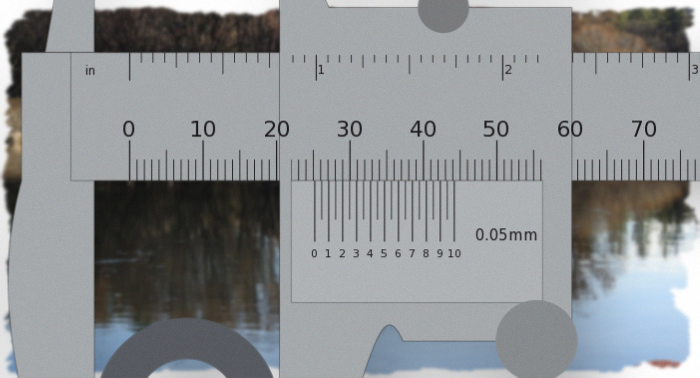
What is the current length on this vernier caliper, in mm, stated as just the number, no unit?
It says 25.2
